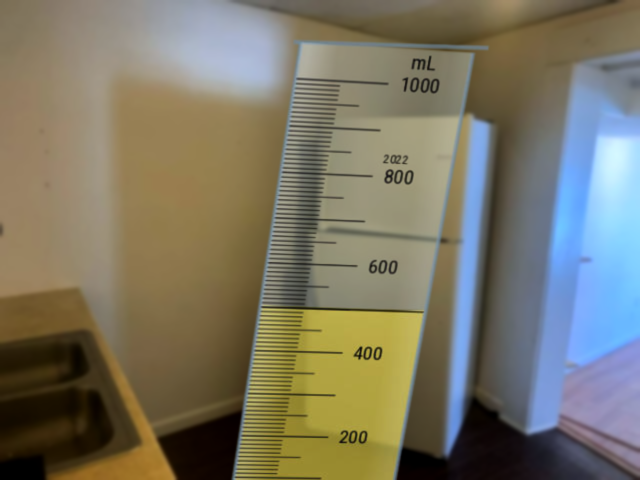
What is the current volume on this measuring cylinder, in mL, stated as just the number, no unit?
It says 500
